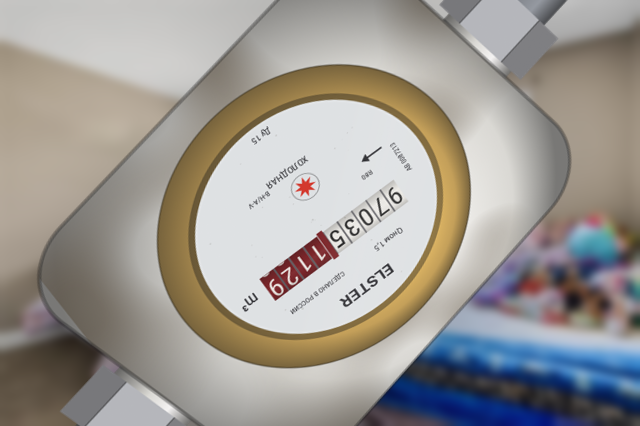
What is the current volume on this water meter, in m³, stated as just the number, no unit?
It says 97035.1129
